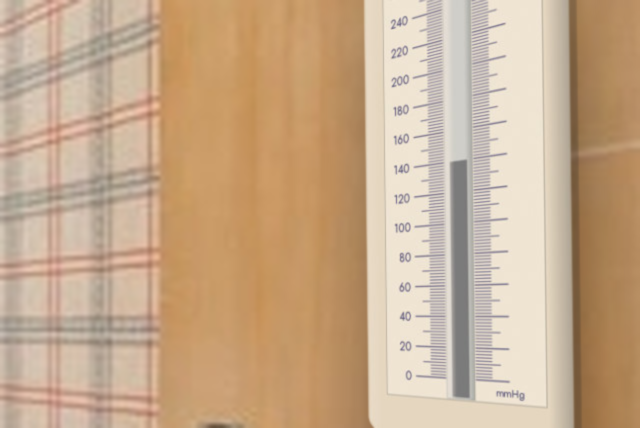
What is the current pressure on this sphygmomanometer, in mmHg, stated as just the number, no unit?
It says 140
